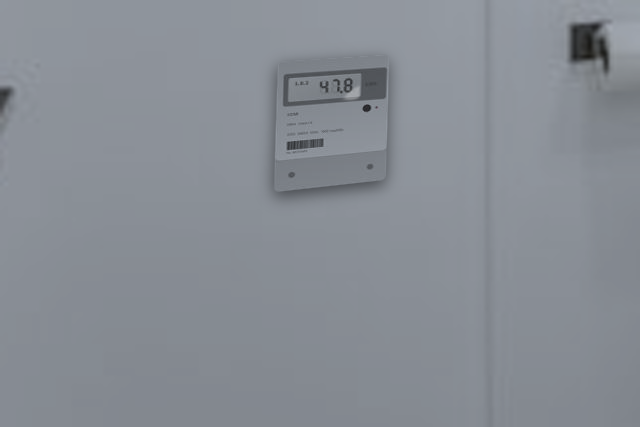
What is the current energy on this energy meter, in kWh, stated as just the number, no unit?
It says 47.8
